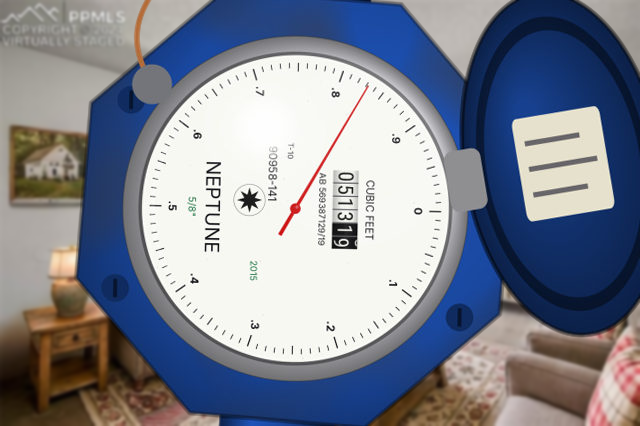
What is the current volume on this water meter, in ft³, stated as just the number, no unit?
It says 51318.83
